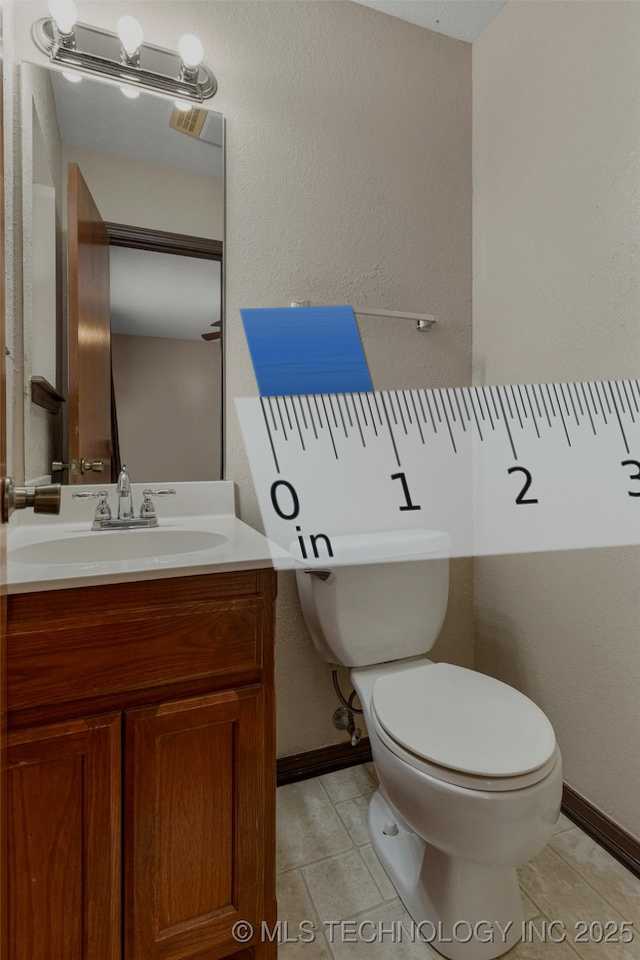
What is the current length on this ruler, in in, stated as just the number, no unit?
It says 0.9375
